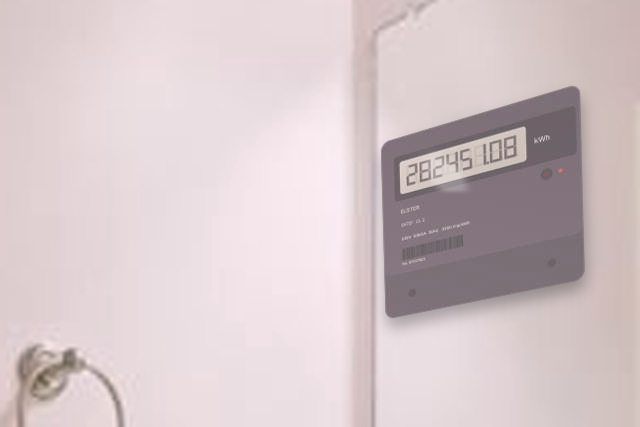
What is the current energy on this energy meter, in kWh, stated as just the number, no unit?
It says 282451.08
